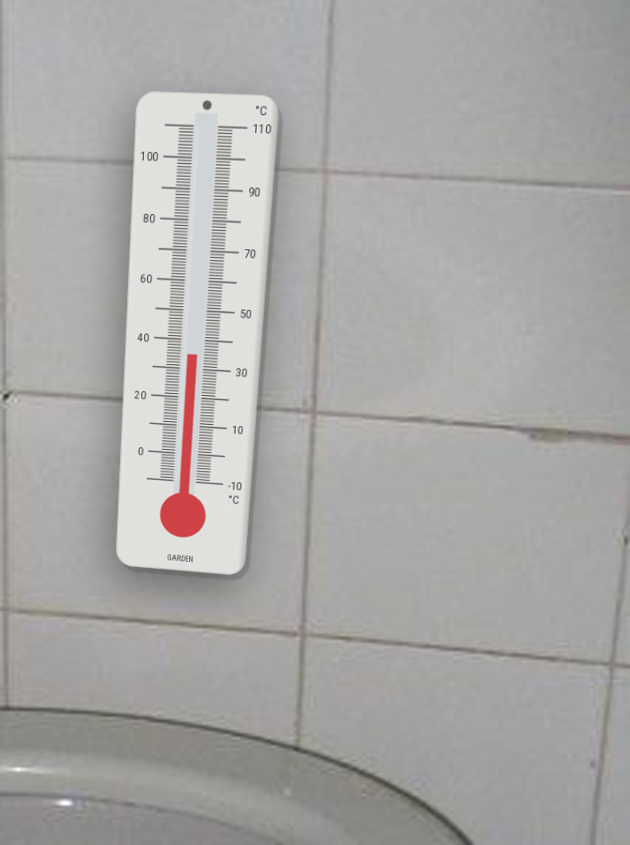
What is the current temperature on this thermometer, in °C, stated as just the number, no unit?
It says 35
